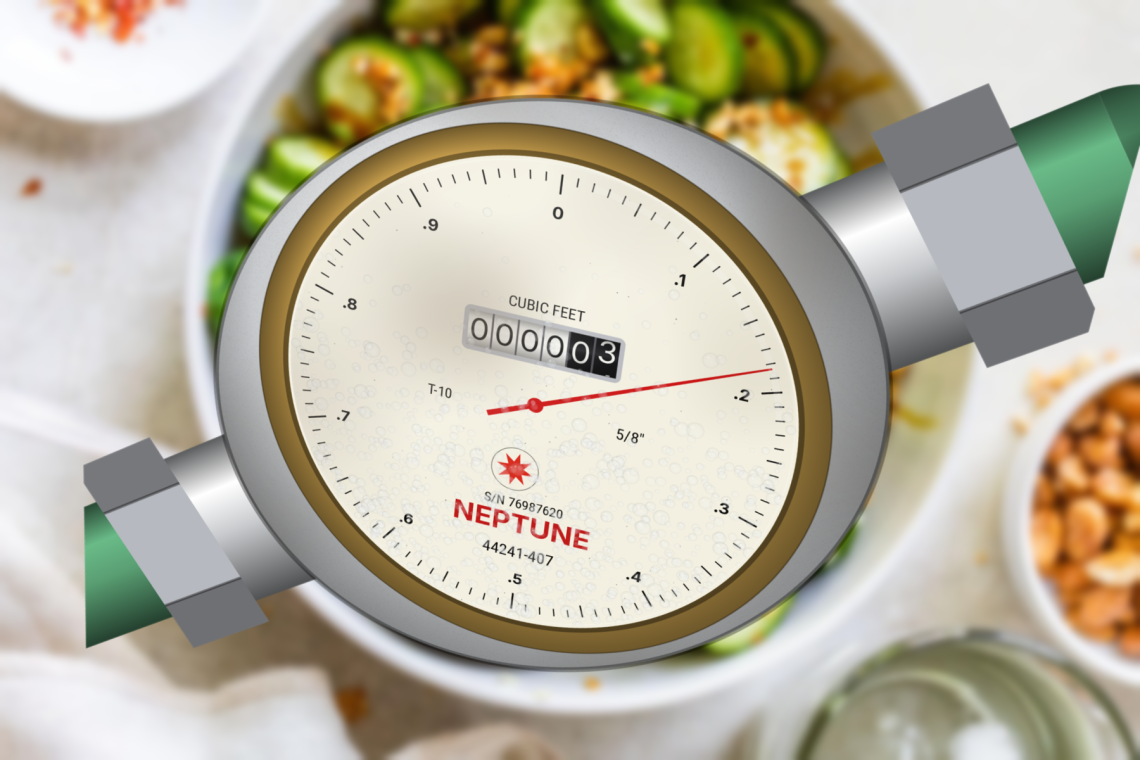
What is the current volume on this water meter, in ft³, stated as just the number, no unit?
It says 3.18
